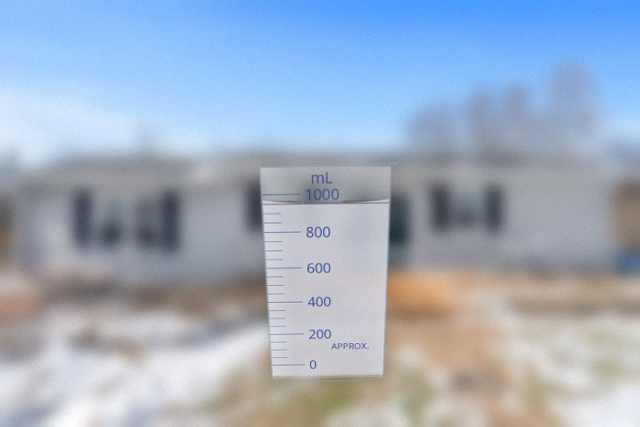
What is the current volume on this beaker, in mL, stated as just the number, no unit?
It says 950
